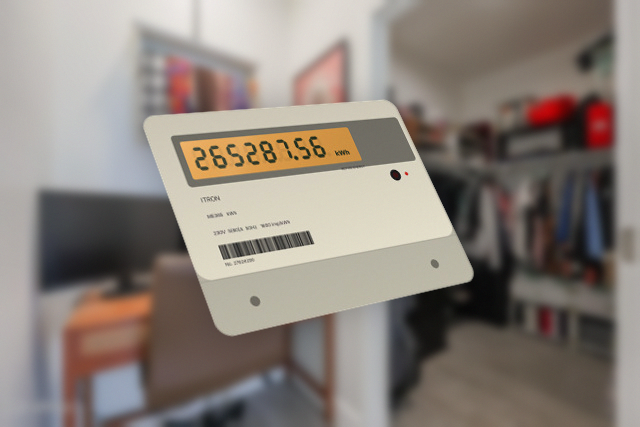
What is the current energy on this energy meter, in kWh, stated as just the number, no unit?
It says 265287.56
